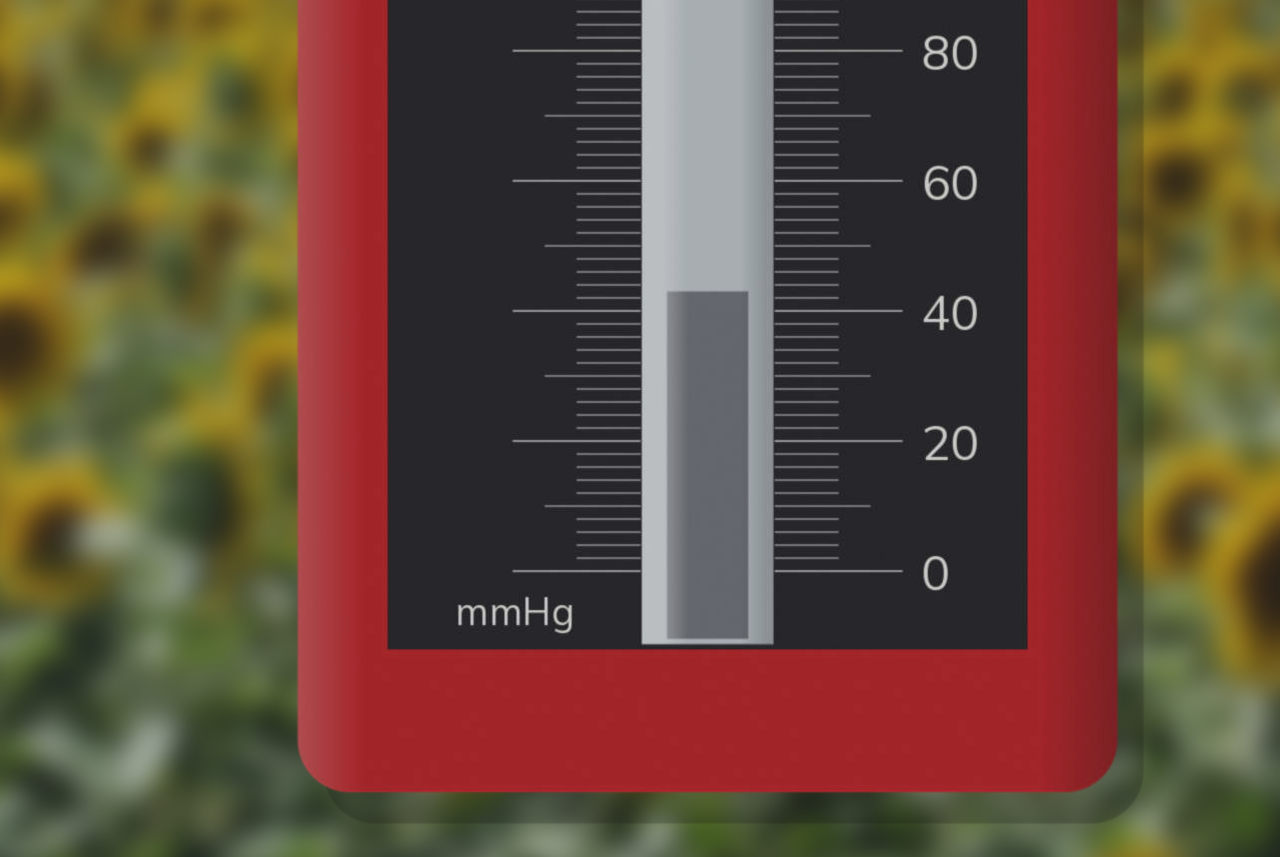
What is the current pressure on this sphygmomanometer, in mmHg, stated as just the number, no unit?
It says 43
